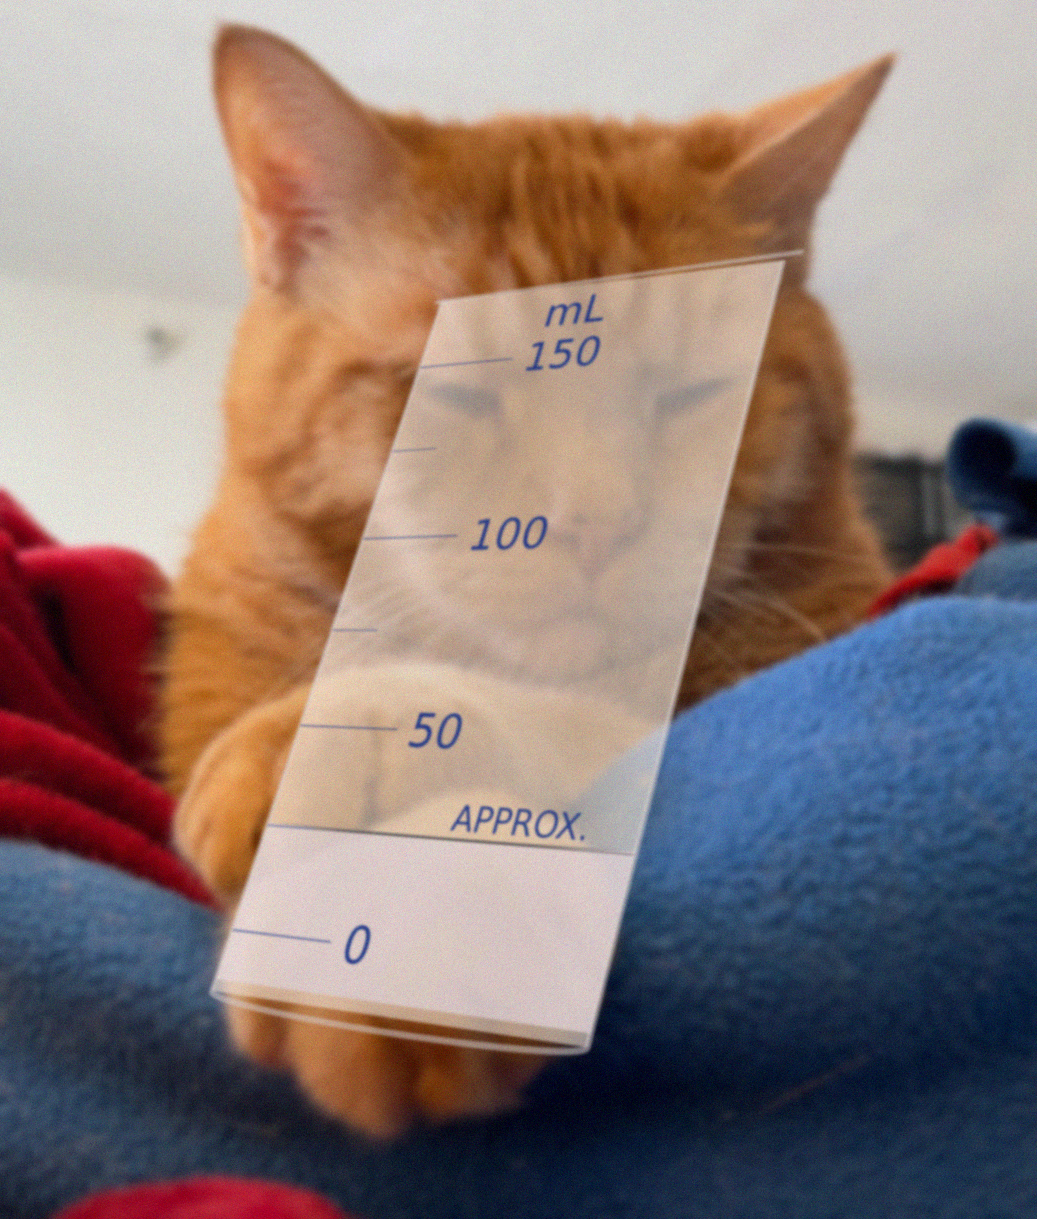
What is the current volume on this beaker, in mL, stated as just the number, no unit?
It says 25
